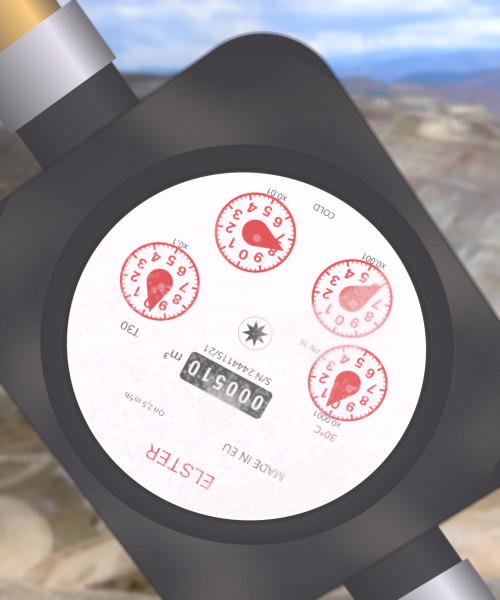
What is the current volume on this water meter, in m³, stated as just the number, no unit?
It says 509.9760
